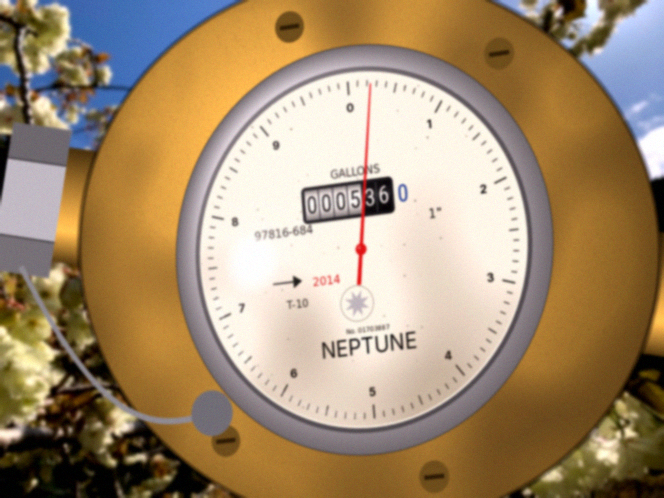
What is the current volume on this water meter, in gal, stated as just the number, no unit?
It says 5360.2
